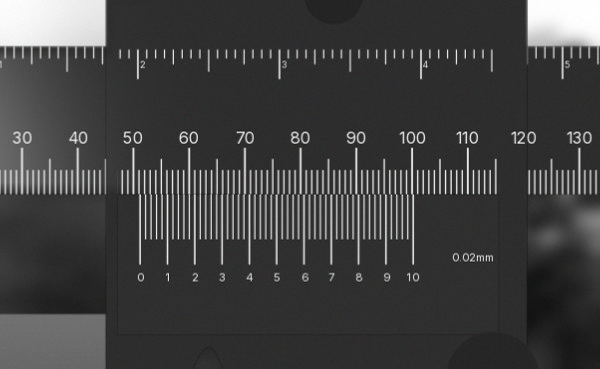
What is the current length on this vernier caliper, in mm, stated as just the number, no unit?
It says 51.2
